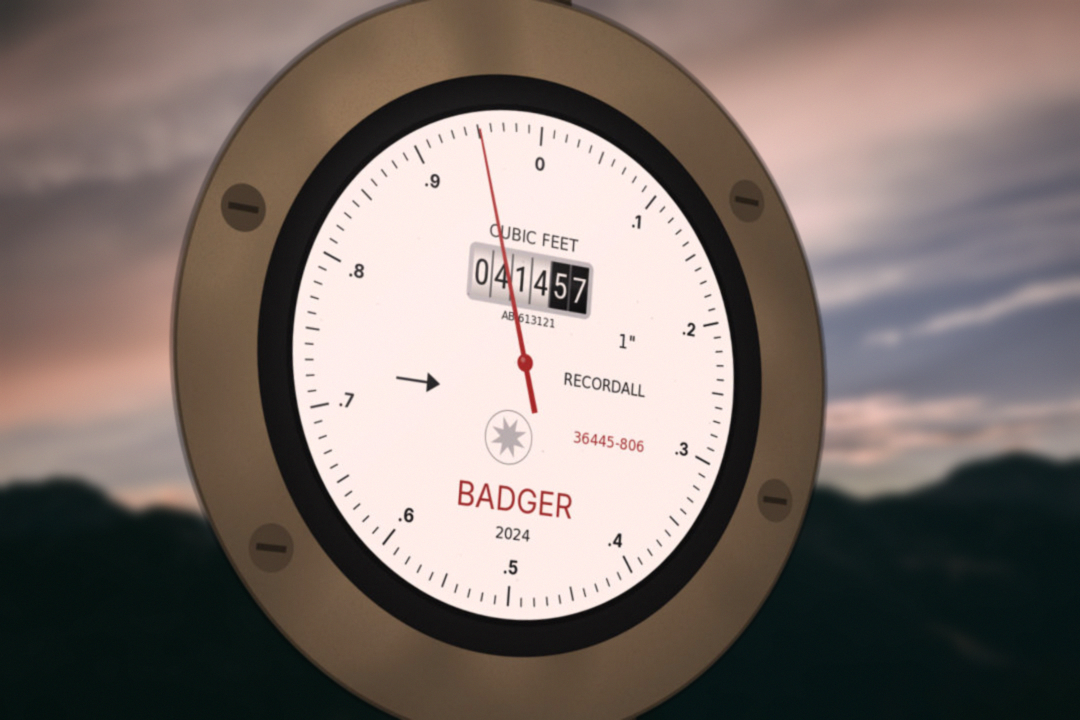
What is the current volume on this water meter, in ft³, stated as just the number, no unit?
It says 41456.95
